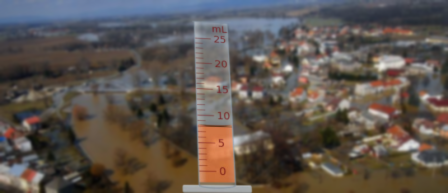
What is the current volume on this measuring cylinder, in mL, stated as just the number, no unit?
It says 8
